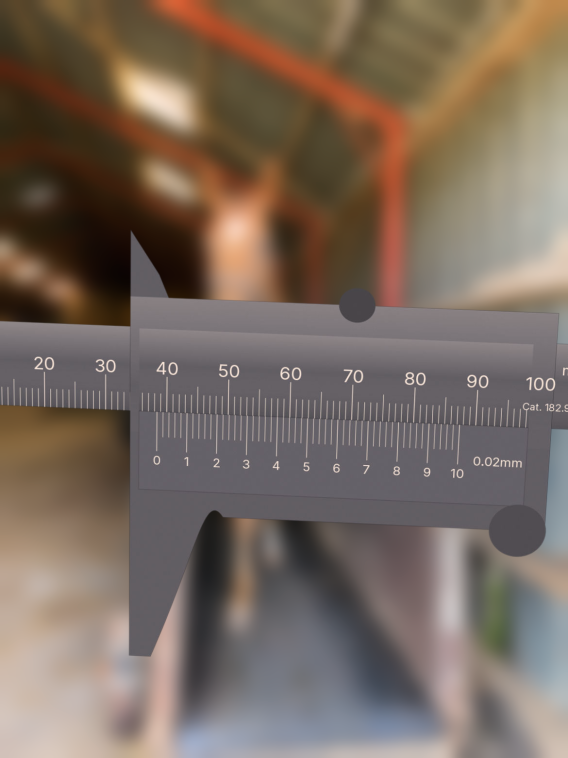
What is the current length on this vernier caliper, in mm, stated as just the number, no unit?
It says 38.4
